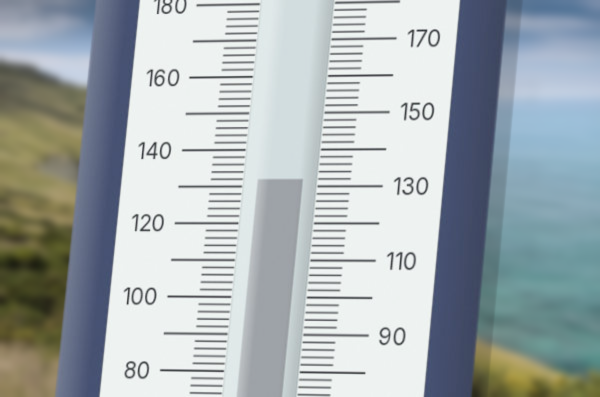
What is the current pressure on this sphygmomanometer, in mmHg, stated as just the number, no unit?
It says 132
